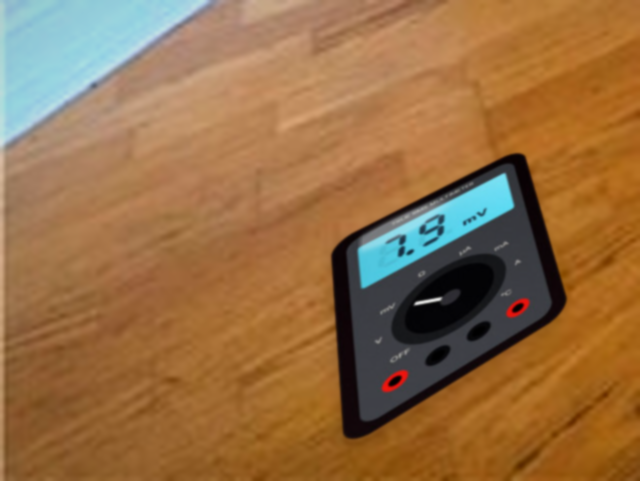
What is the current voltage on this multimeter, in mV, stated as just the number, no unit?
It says 7.9
